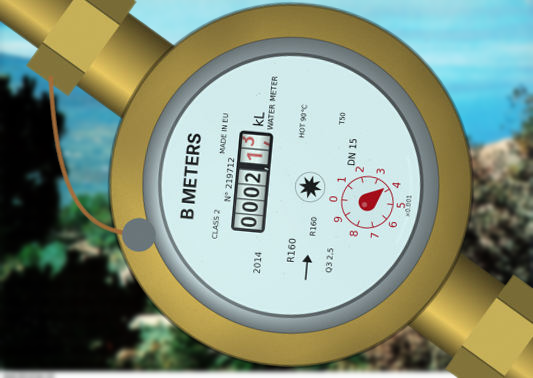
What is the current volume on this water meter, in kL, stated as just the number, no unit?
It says 2.133
